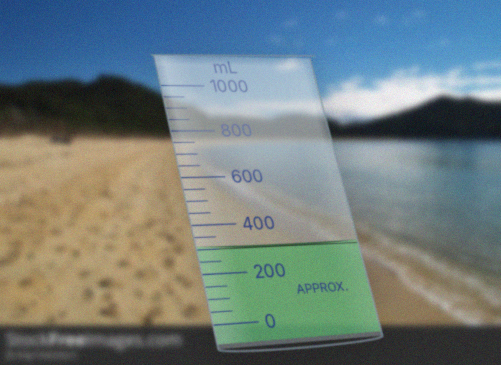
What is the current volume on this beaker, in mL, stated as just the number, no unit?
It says 300
